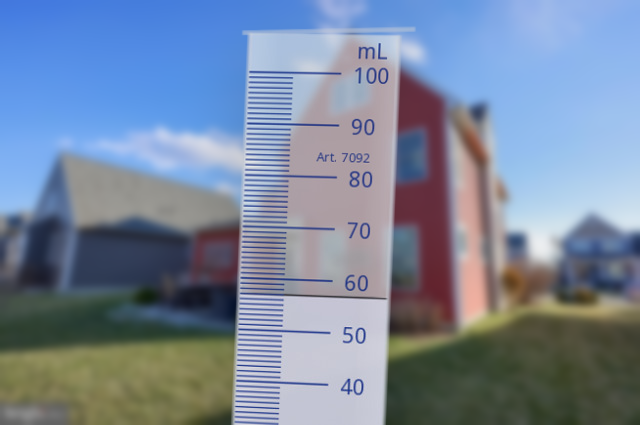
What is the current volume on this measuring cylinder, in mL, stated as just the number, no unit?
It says 57
